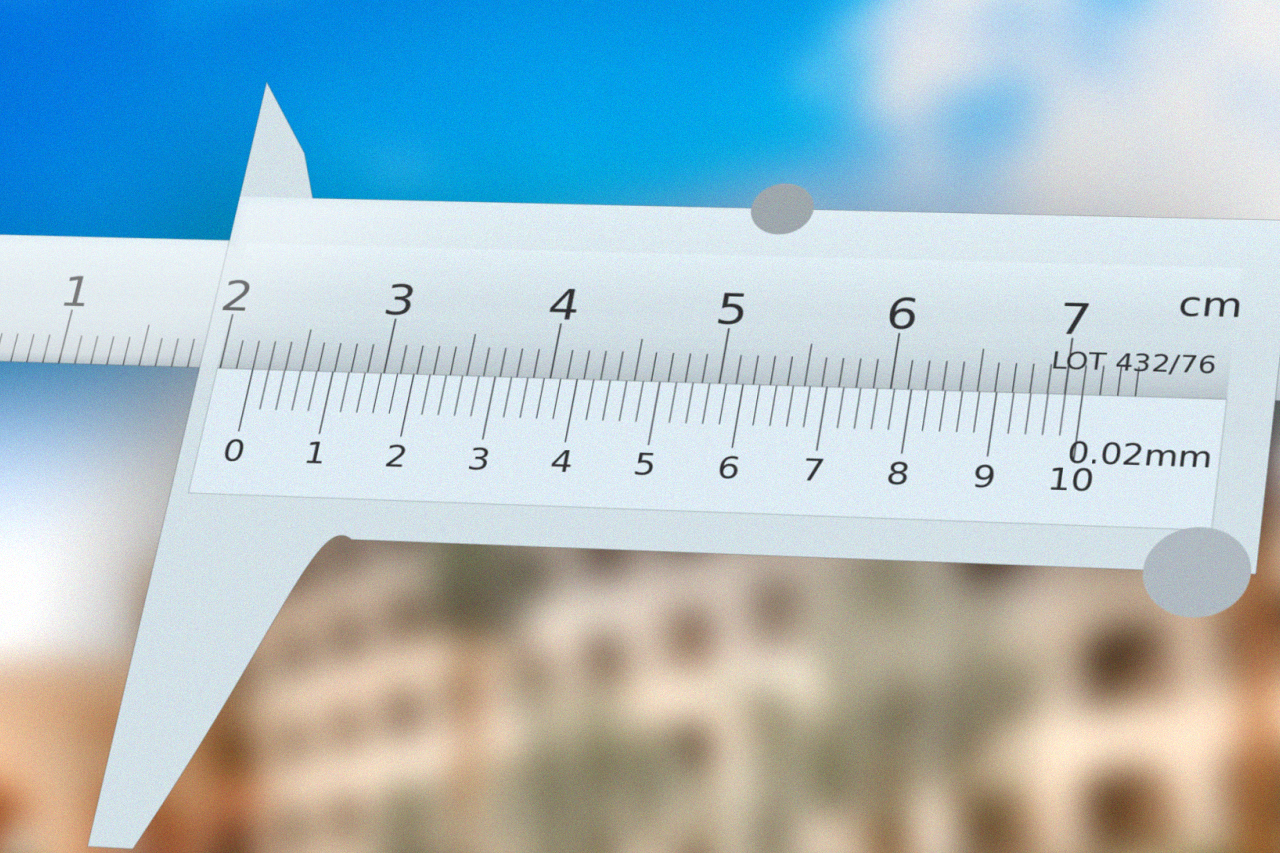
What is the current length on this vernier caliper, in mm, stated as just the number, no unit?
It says 22.0
